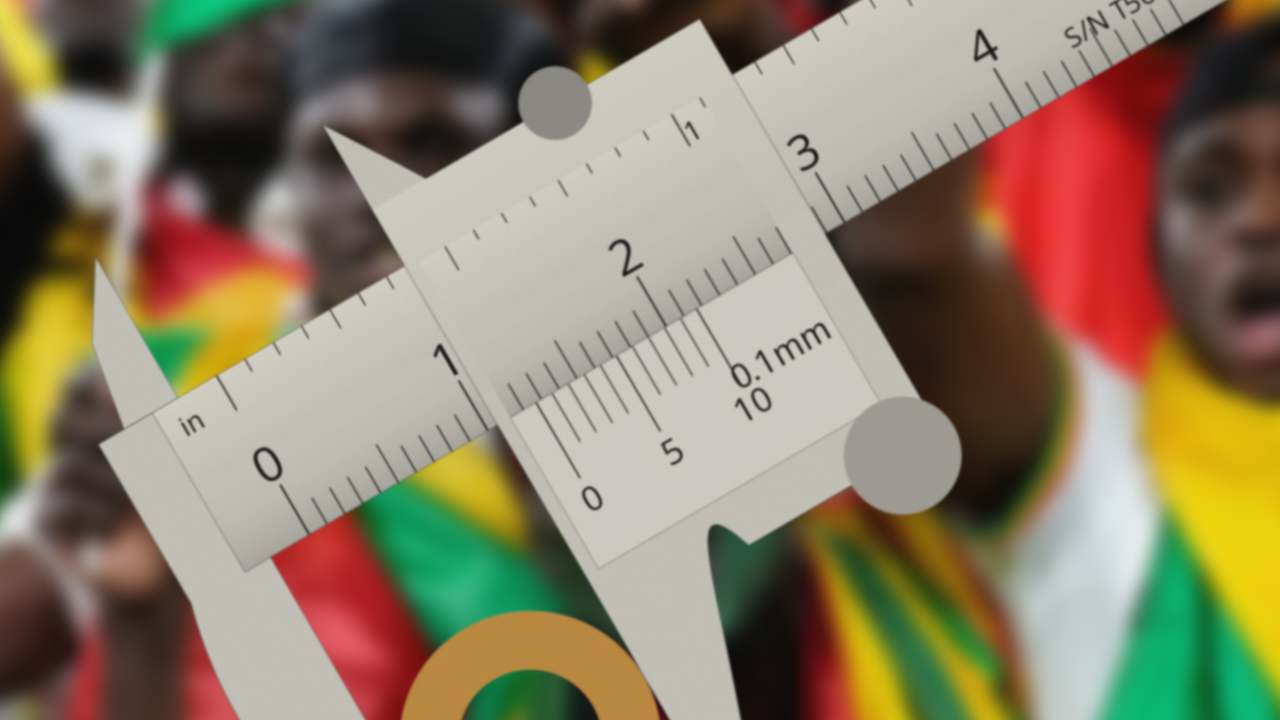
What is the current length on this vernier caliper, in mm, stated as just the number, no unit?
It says 12.7
